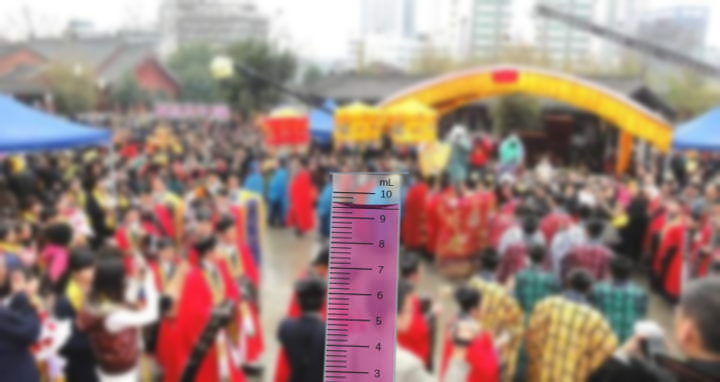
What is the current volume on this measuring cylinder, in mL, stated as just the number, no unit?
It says 9.4
